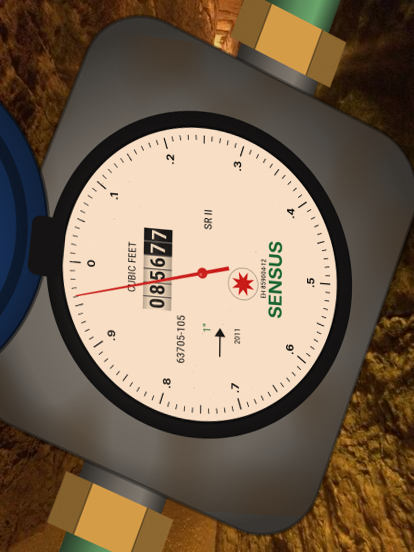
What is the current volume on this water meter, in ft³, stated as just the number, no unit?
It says 85676.96
